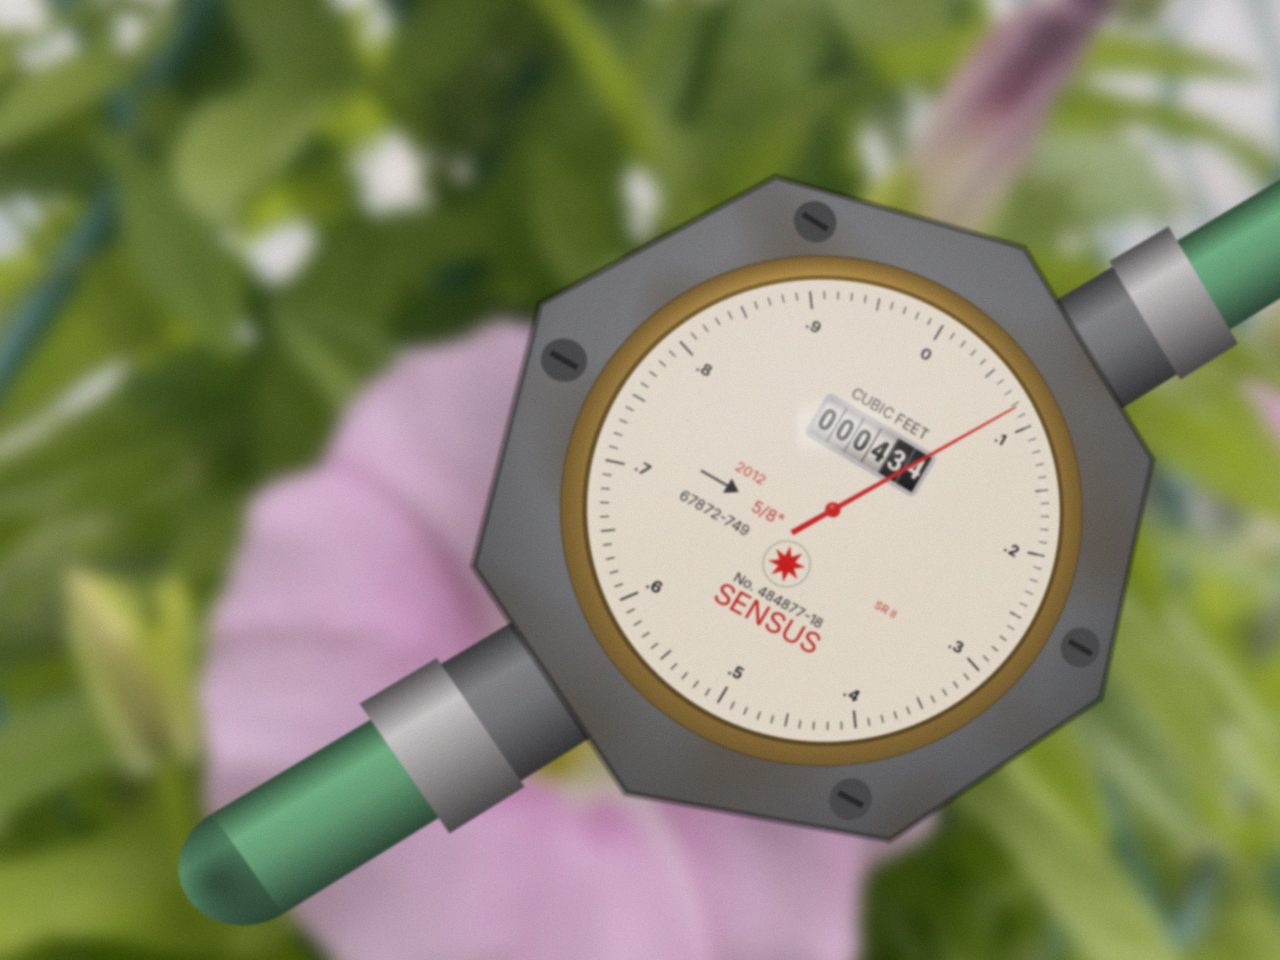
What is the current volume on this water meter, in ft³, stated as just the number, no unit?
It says 434.08
